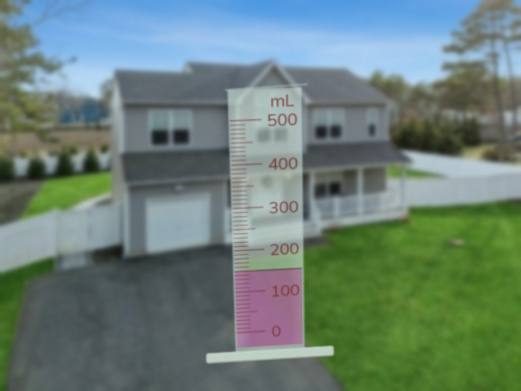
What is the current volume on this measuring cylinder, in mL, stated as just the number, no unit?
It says 150
